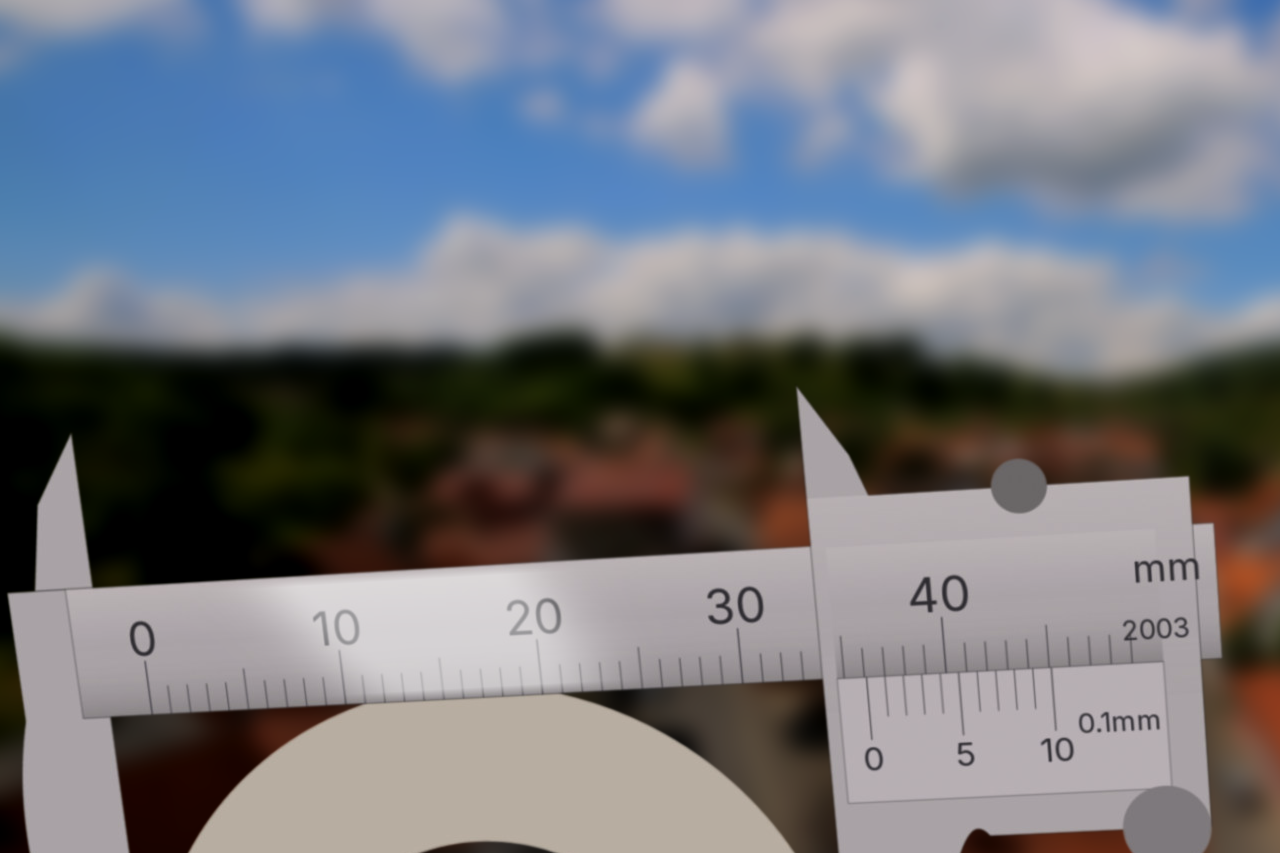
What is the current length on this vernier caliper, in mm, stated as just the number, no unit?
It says 36.1
